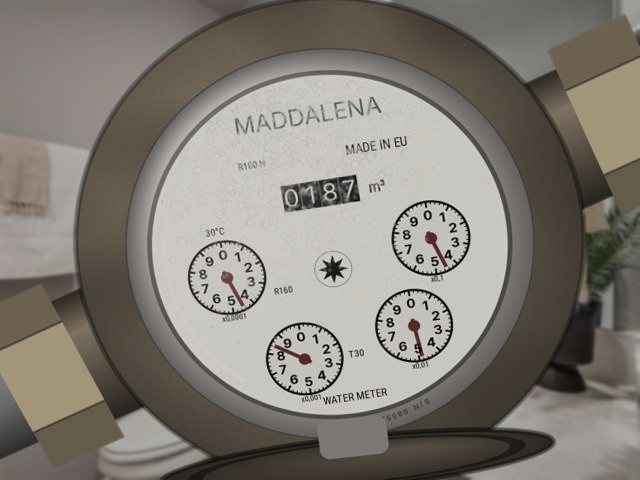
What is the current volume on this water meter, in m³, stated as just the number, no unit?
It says 187.4484
